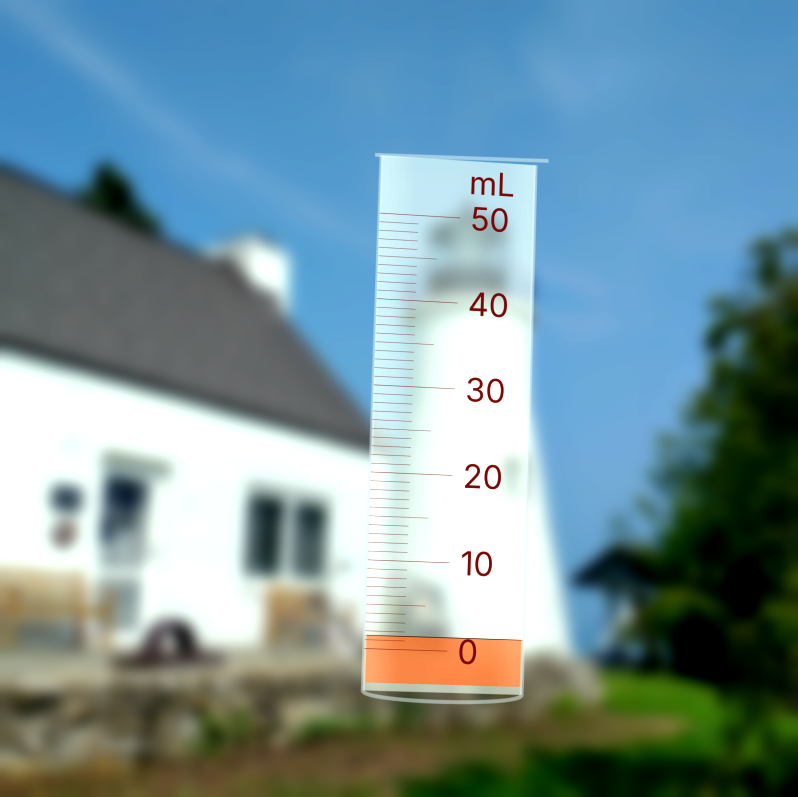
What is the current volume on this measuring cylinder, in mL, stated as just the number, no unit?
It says 1.5
